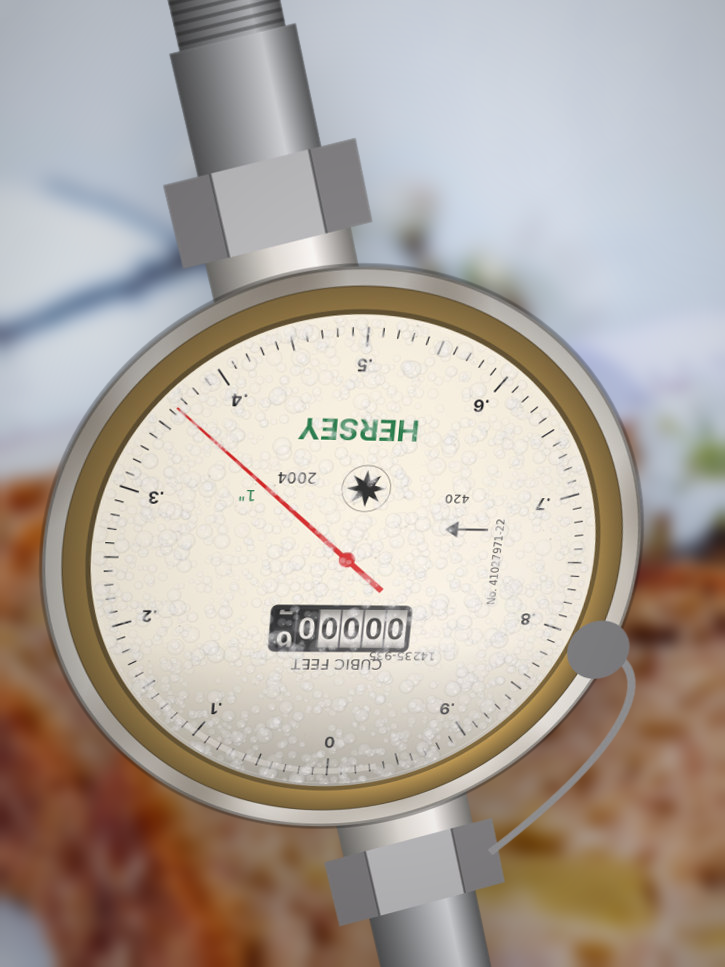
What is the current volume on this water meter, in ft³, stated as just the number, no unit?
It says 6.36
